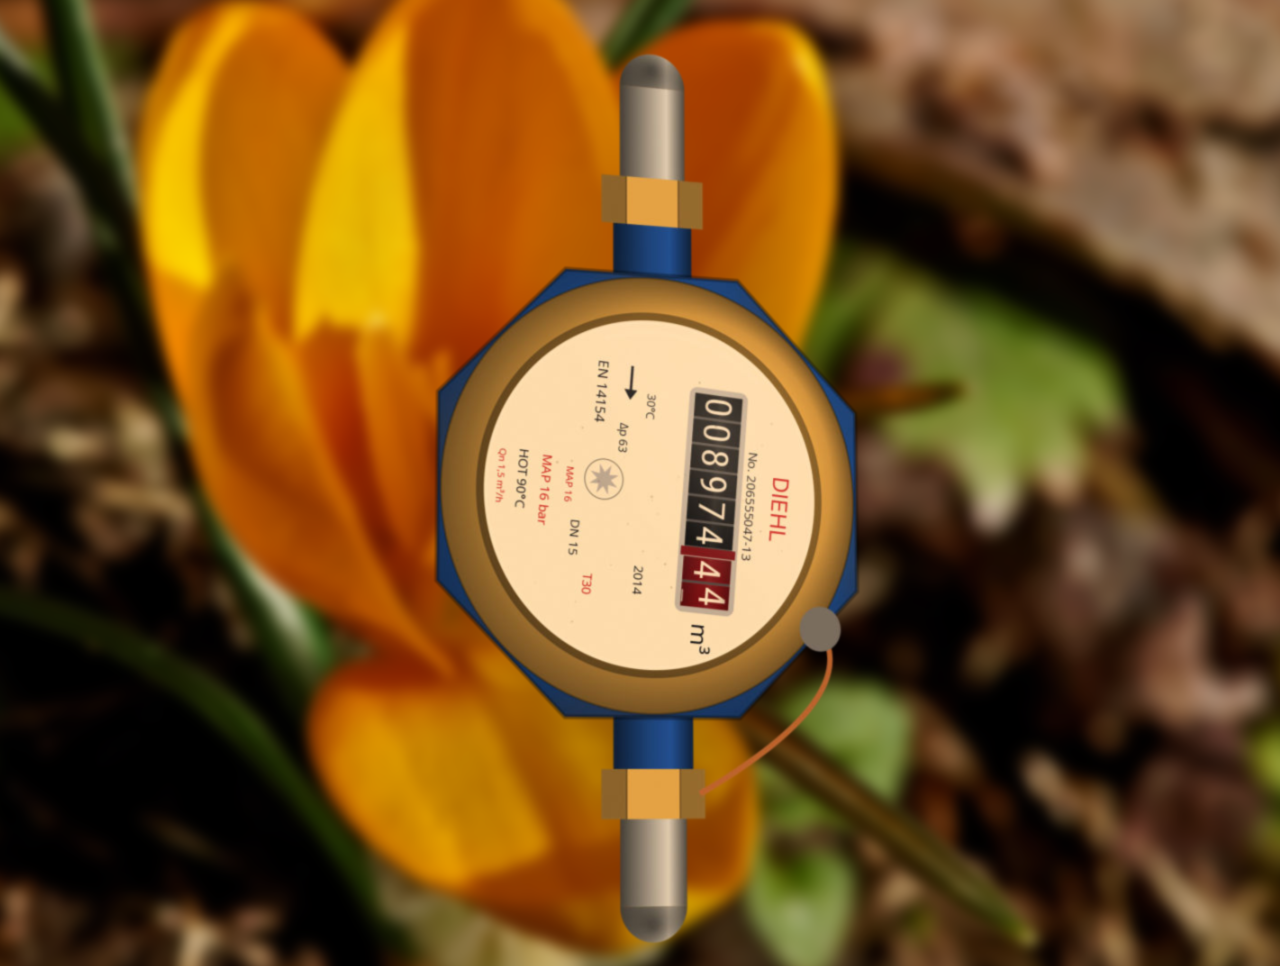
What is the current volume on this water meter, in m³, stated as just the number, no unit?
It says 8974.44
